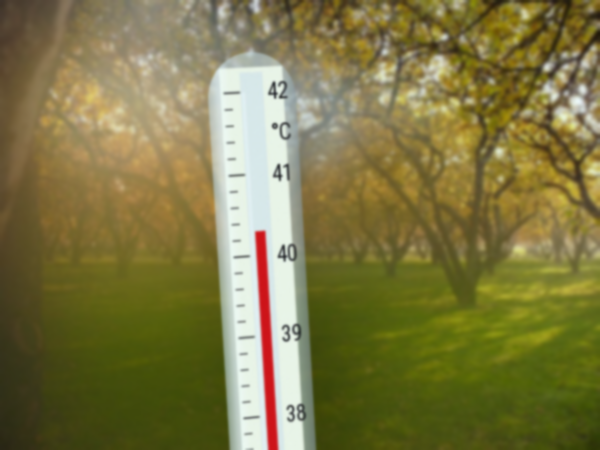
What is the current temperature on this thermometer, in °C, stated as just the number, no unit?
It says 40.3
